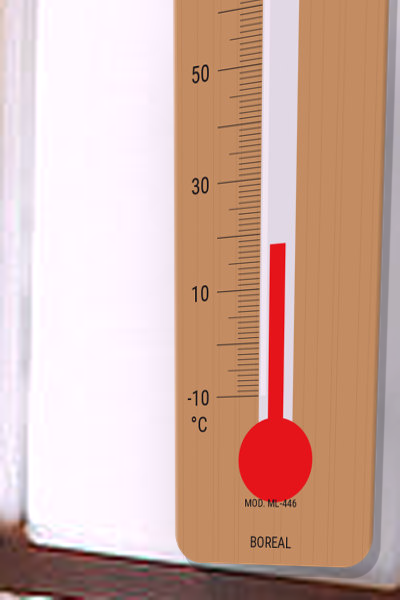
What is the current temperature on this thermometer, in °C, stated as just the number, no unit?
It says 18
